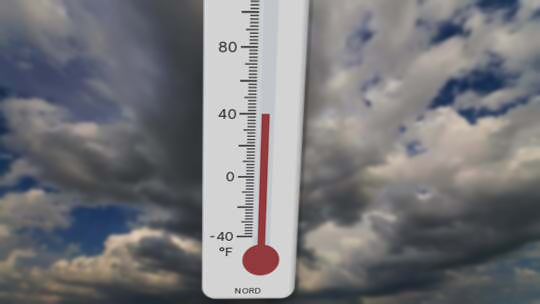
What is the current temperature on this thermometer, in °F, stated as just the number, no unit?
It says 40
